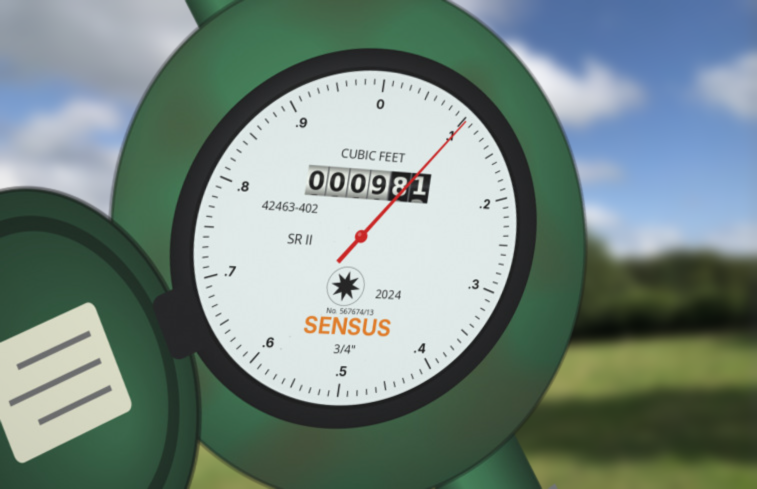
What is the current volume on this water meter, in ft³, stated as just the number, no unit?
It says 981.10
